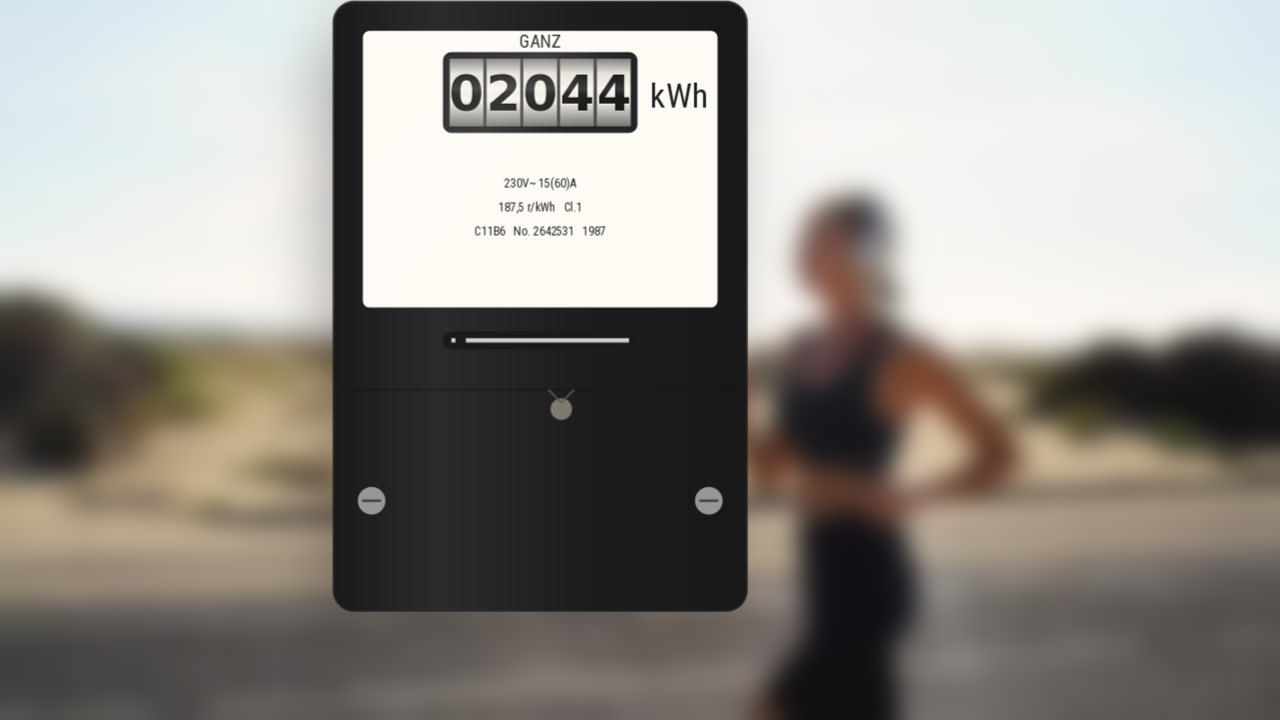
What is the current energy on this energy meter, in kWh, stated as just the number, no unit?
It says 2044
